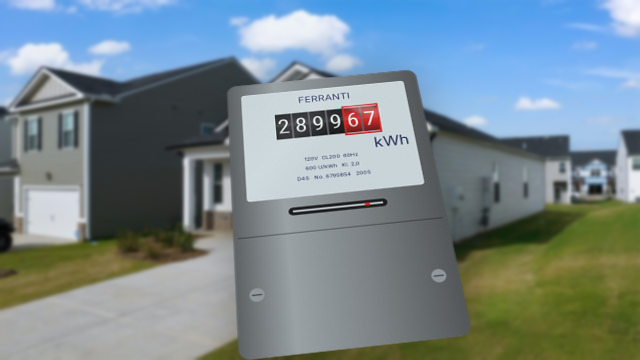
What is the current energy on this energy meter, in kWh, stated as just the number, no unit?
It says 2899.67
